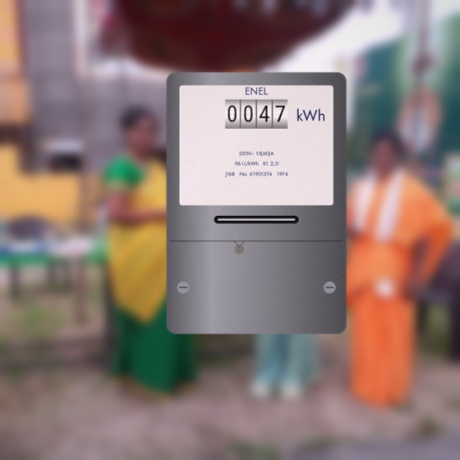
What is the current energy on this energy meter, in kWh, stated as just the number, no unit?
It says 47
